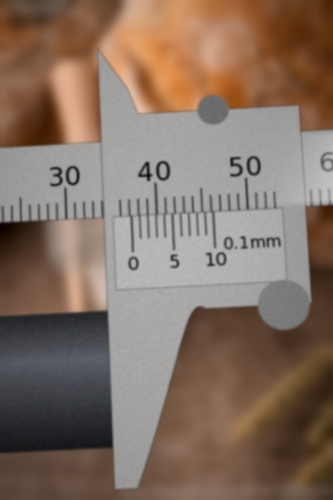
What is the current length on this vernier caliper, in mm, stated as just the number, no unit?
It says 37.2
